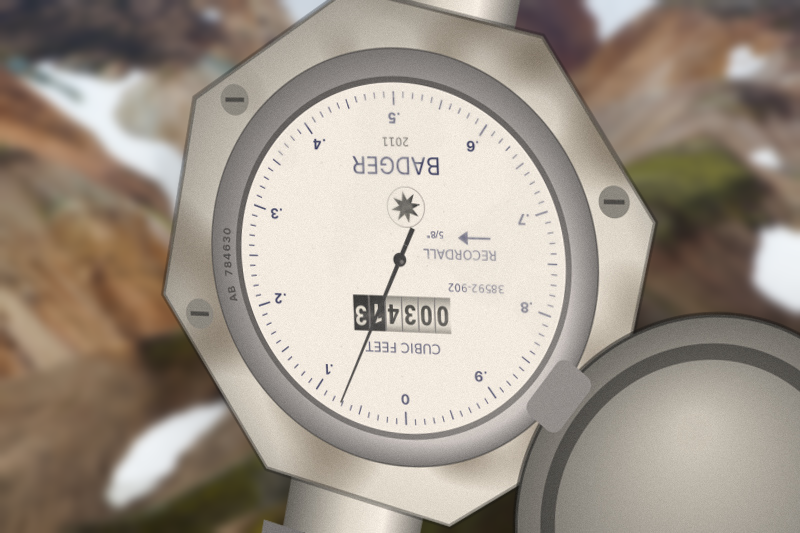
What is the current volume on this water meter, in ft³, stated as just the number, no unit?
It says 3413.07
